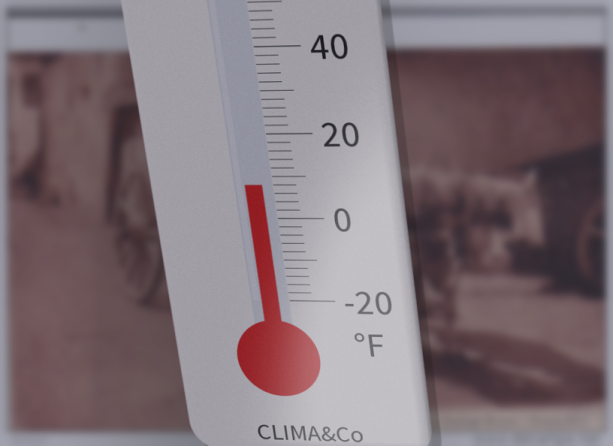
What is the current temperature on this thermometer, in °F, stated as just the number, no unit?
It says 8
